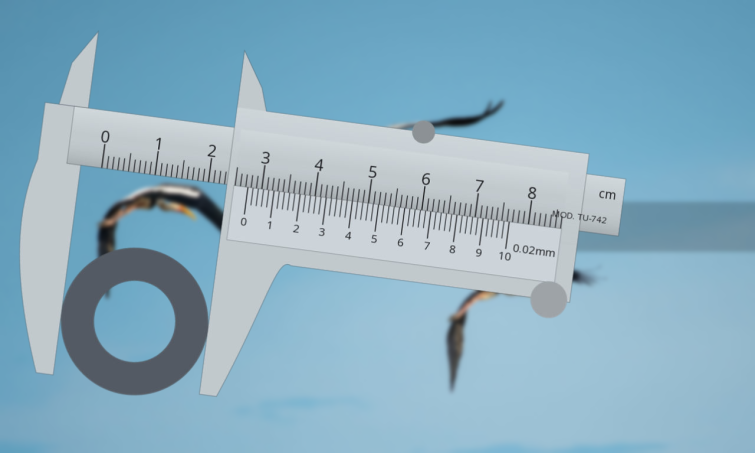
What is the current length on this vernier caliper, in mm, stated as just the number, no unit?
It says 27.4
